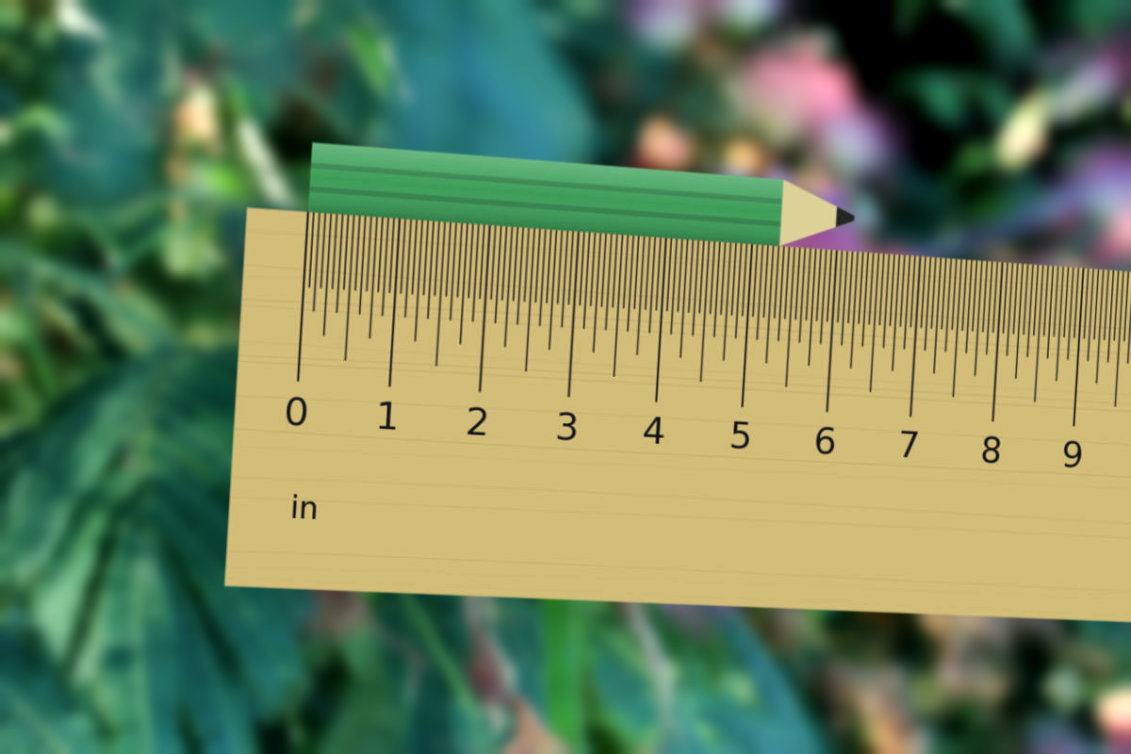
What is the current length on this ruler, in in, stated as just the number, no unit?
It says 6.1875
